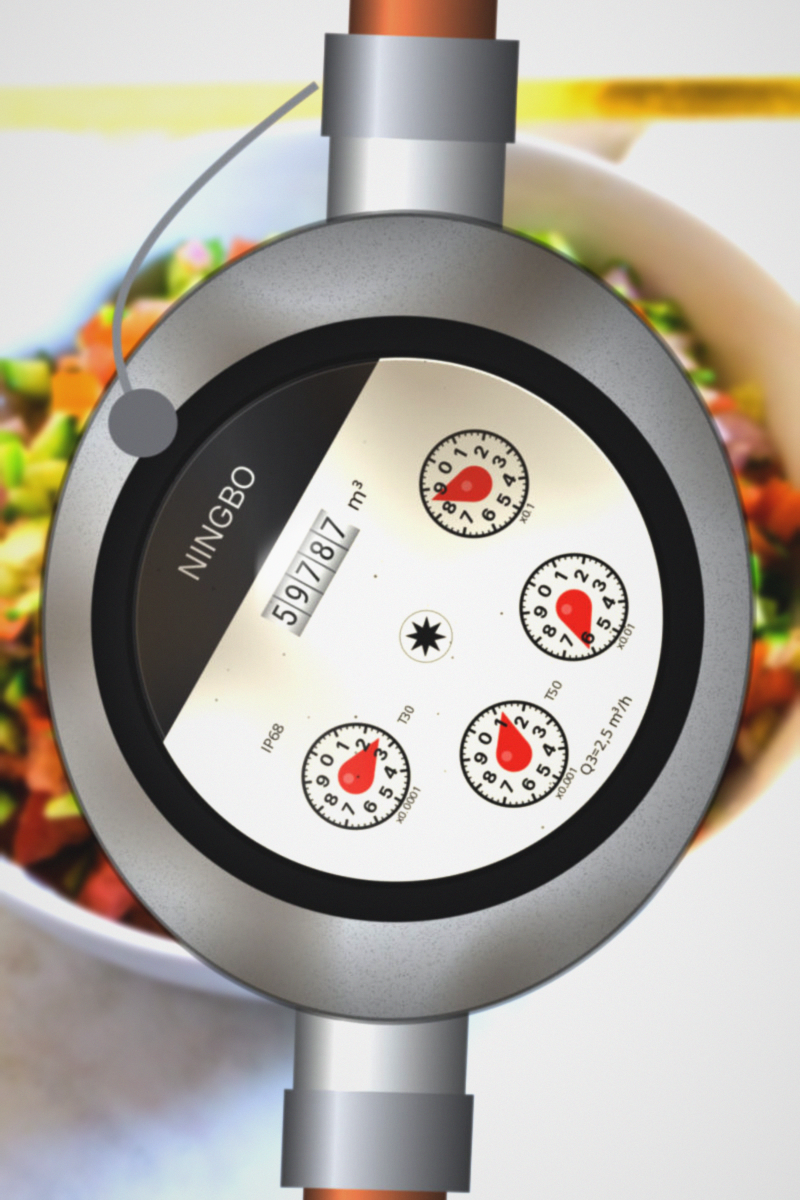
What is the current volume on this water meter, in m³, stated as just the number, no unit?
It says 59787.8612
